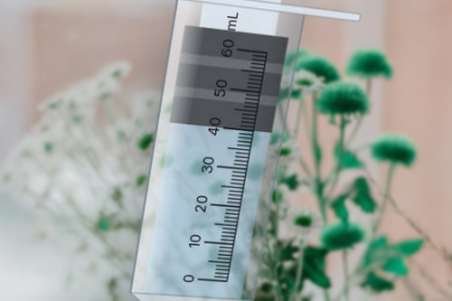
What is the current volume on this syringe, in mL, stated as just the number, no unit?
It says 40
